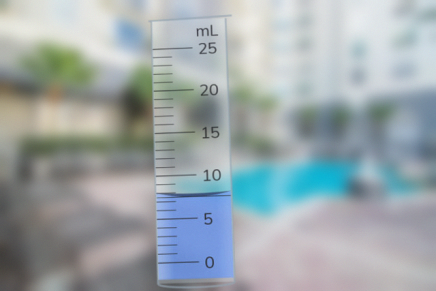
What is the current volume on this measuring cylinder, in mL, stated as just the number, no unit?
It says 7.5
